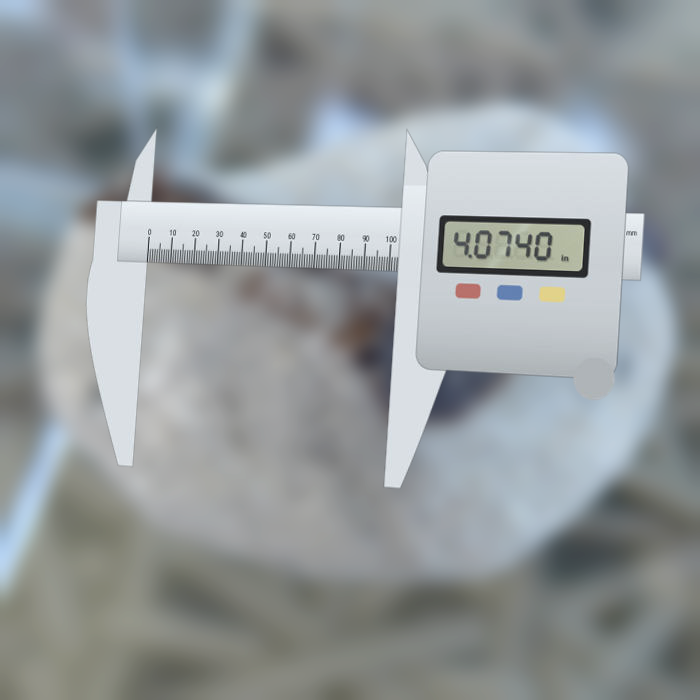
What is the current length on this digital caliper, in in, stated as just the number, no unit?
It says 4.0740
